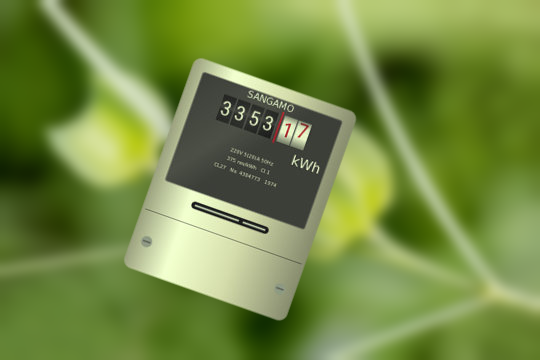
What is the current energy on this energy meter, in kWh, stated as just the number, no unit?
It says 3353.17
